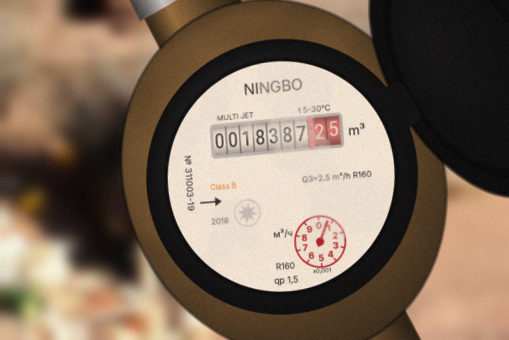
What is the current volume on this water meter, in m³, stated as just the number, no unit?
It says 18387.250
